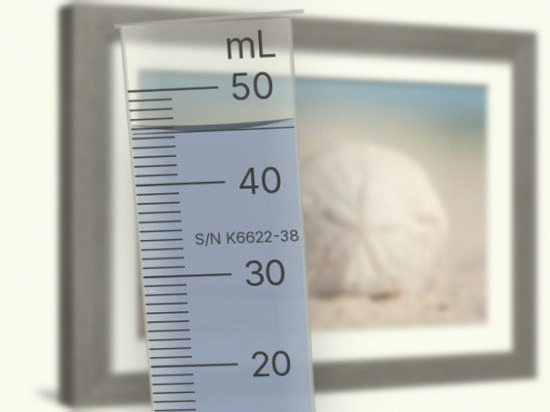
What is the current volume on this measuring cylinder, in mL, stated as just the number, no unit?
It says 45.5
